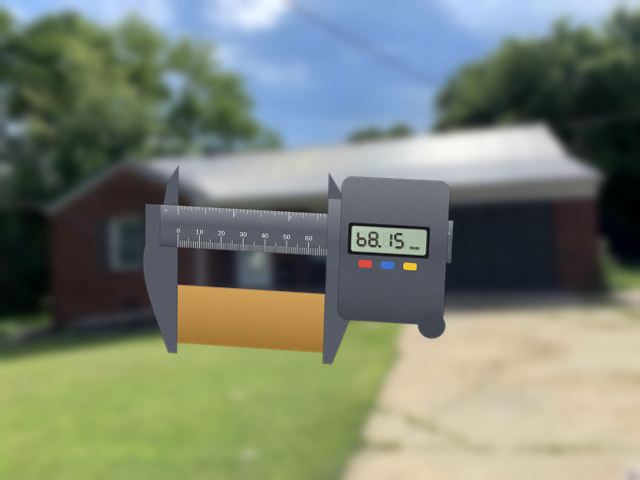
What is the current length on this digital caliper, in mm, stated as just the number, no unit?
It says 68.15
